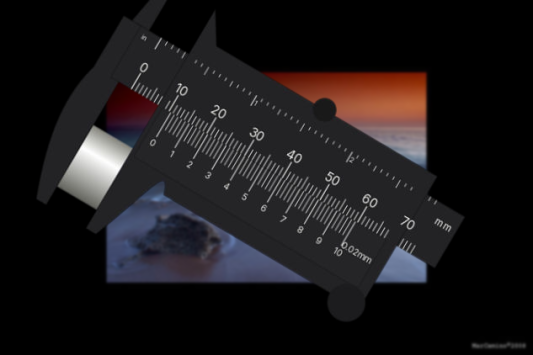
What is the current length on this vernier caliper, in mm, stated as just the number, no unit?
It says 10.5
